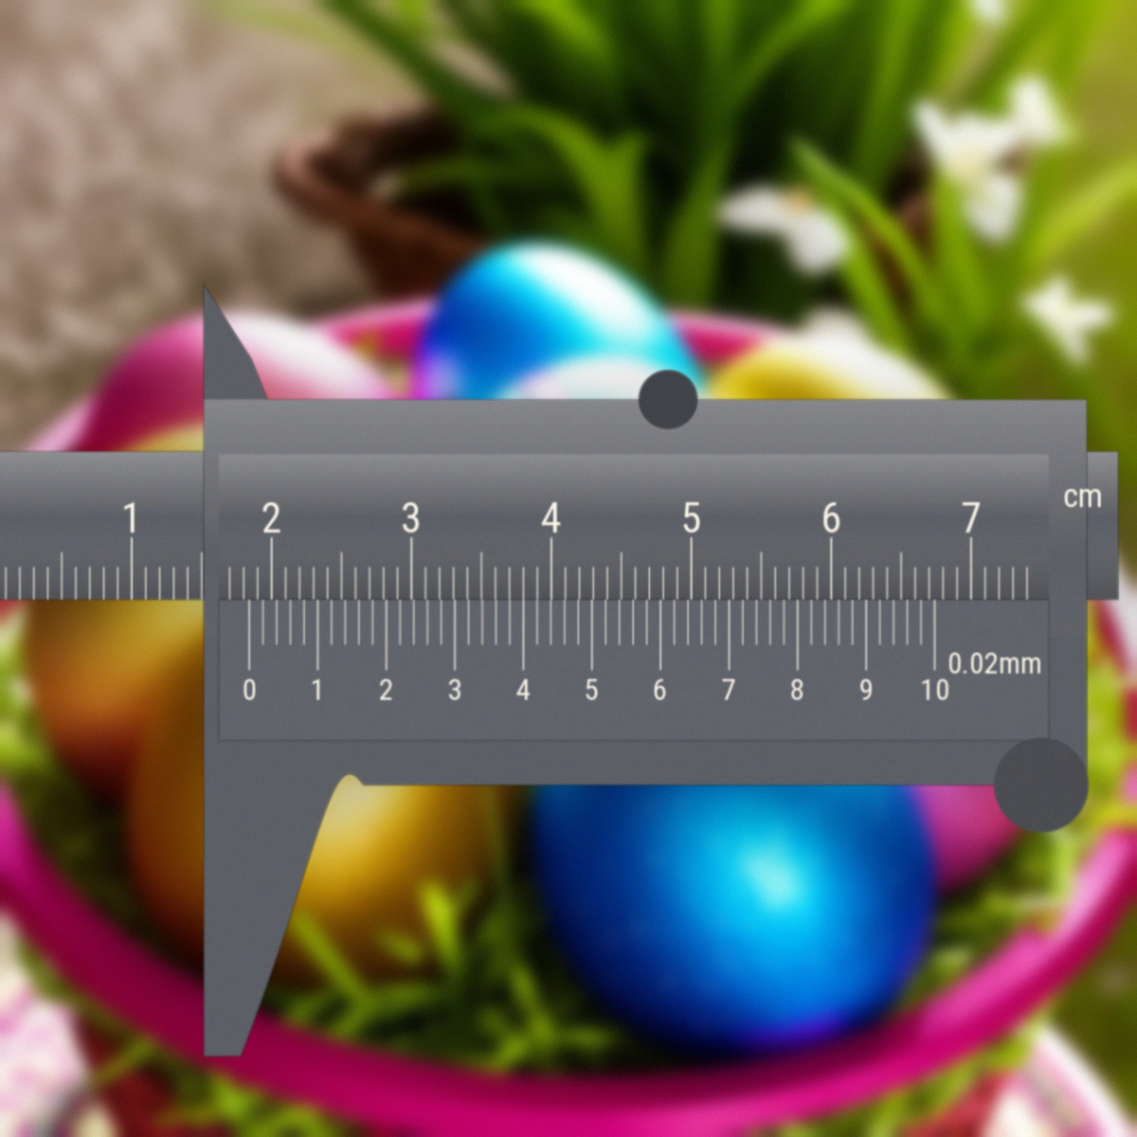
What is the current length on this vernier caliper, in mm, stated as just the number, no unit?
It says 18.4
